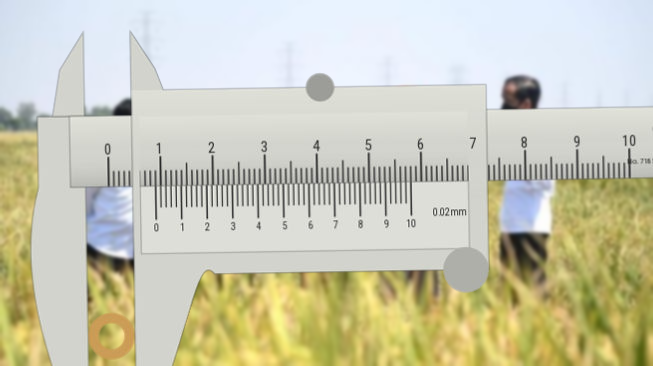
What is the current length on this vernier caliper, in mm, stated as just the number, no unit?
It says 9.0
